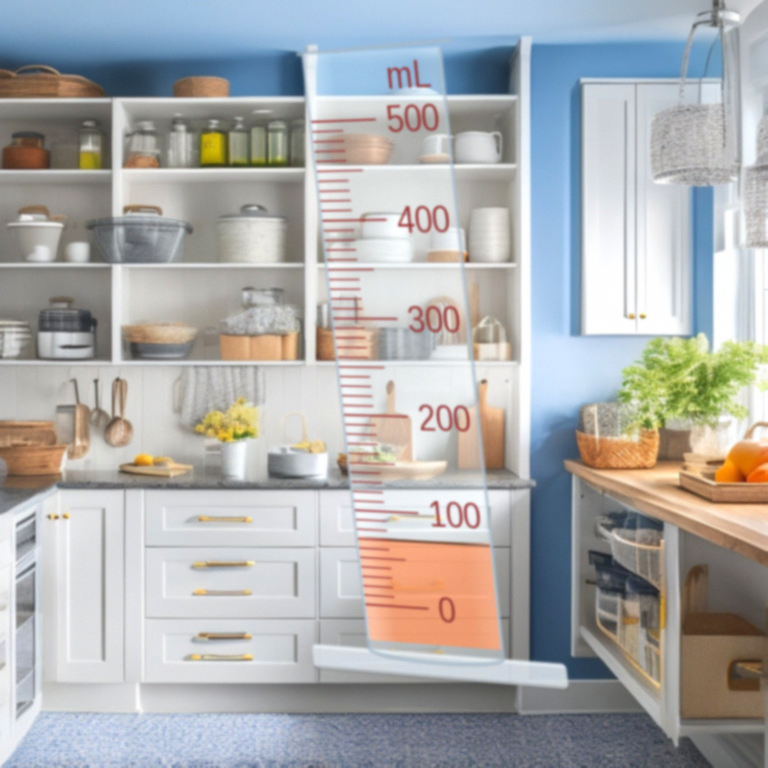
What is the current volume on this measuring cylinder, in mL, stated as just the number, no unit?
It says 70
